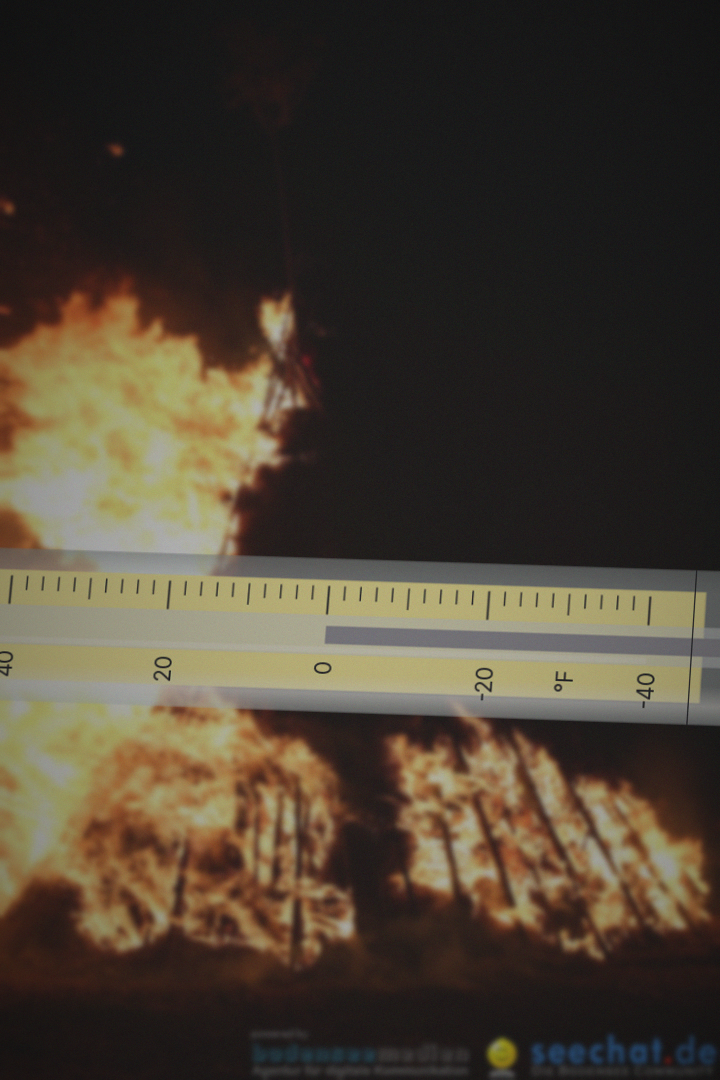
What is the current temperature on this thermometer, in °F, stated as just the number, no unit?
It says 0
